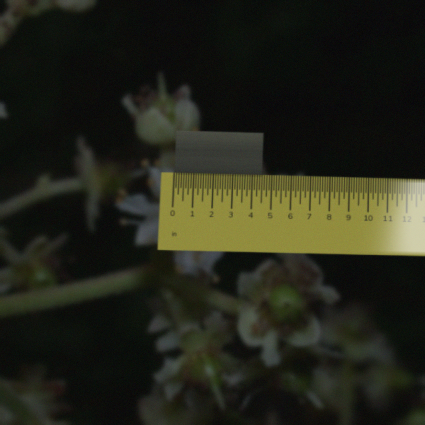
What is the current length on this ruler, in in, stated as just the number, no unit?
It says 4.5
